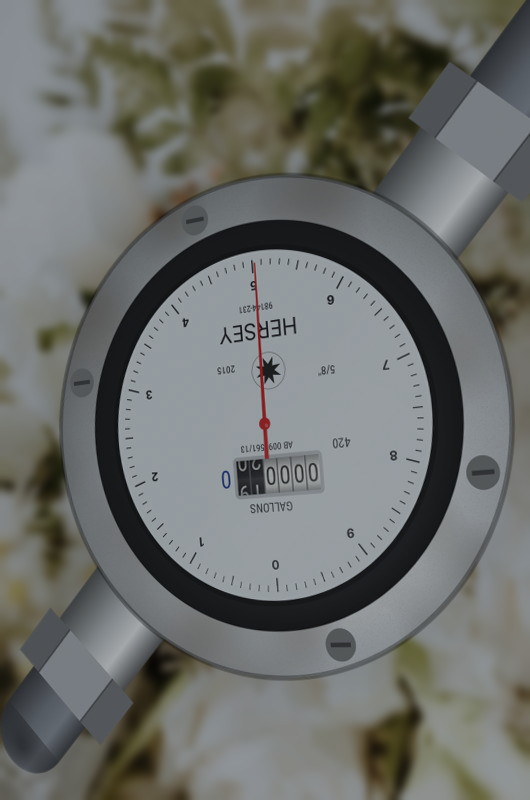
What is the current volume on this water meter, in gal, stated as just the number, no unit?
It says 195.0
